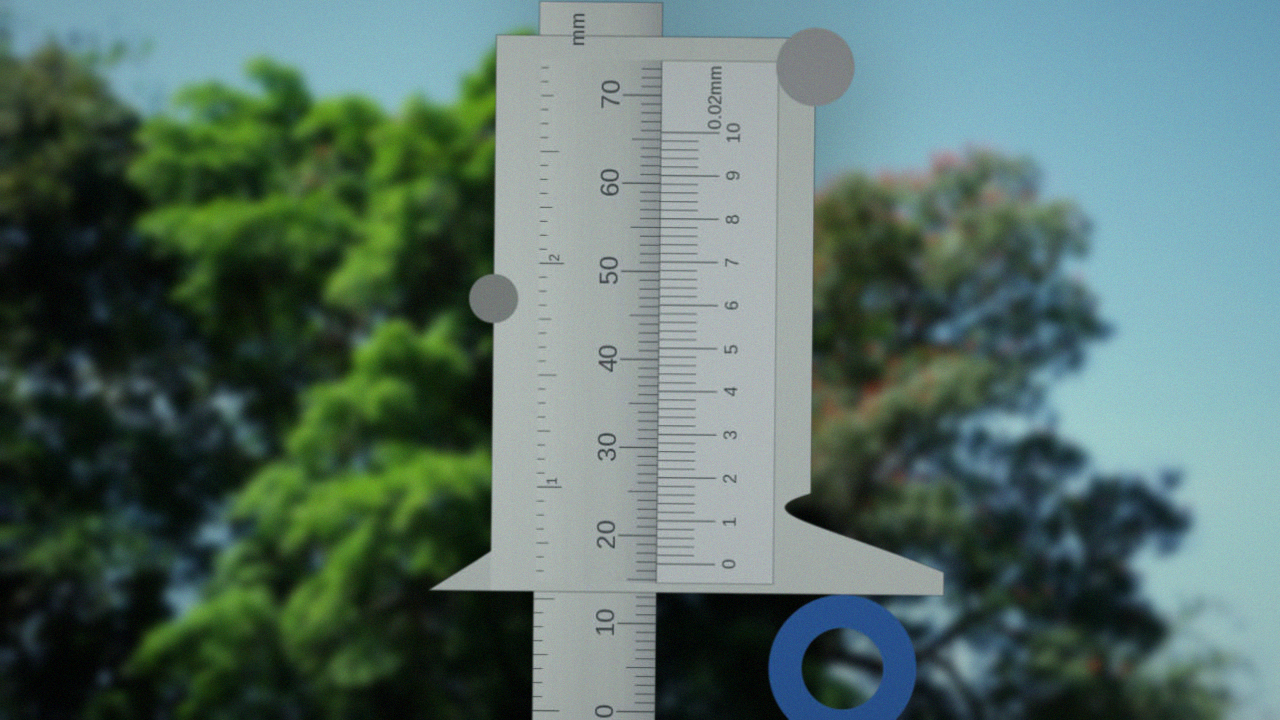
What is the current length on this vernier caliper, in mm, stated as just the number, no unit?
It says 16.8
